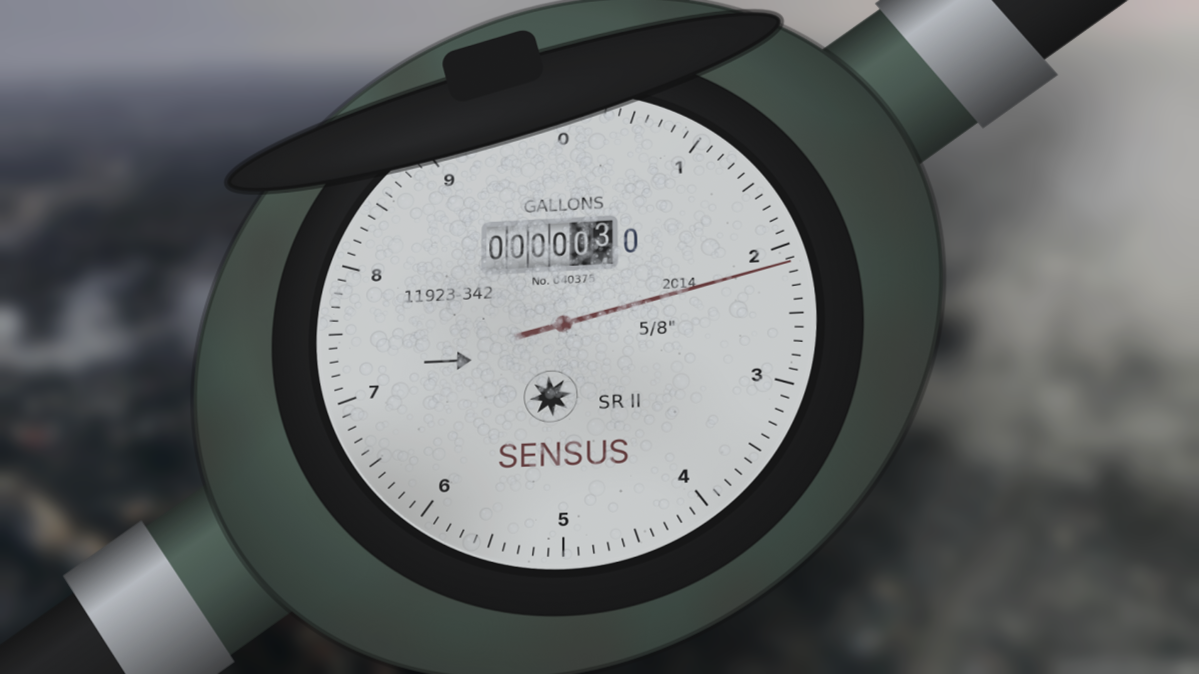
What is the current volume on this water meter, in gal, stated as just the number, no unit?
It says 32.1
